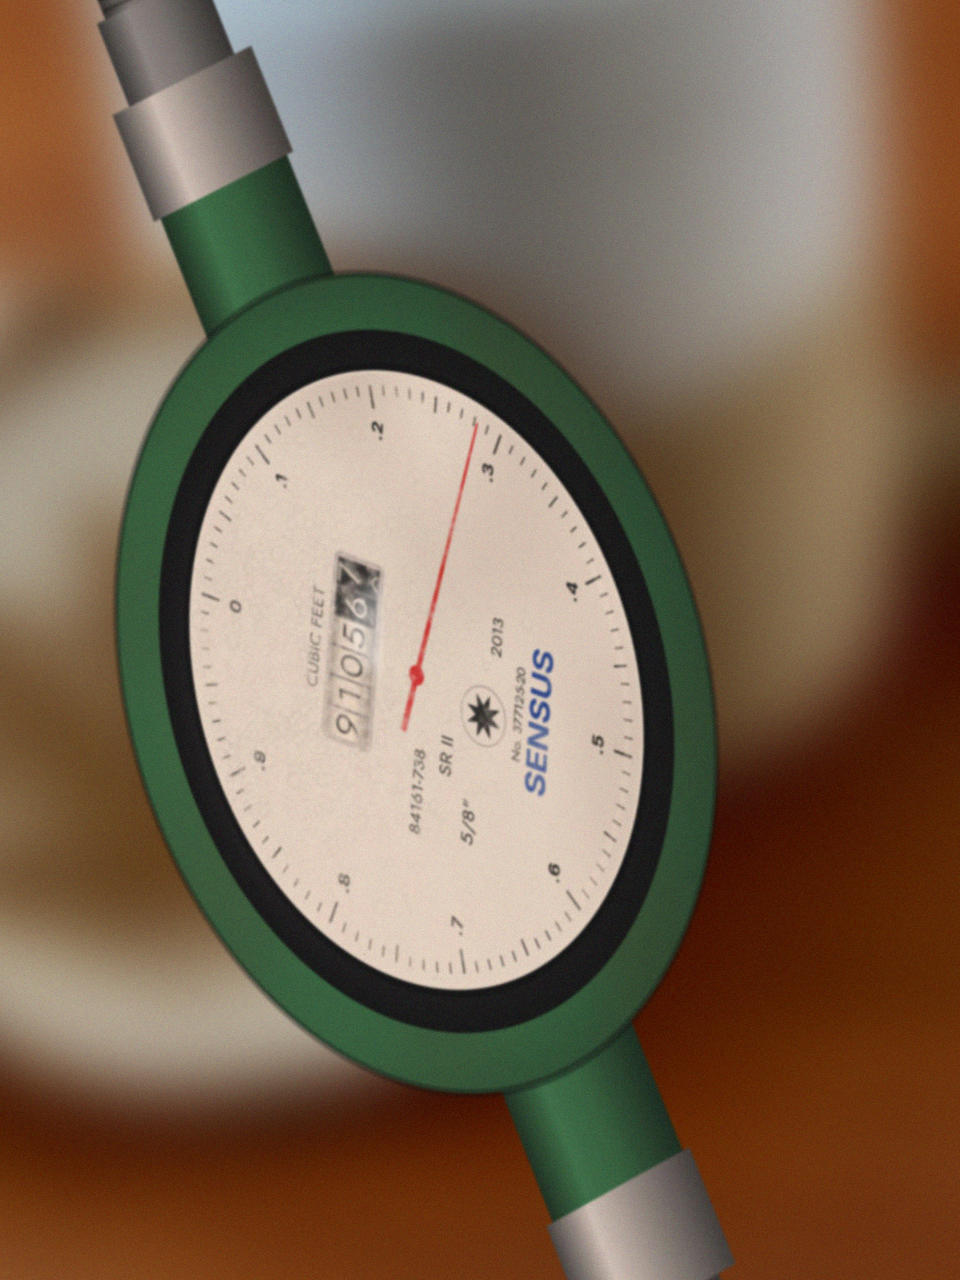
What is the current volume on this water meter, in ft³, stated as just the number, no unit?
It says 910567.28
